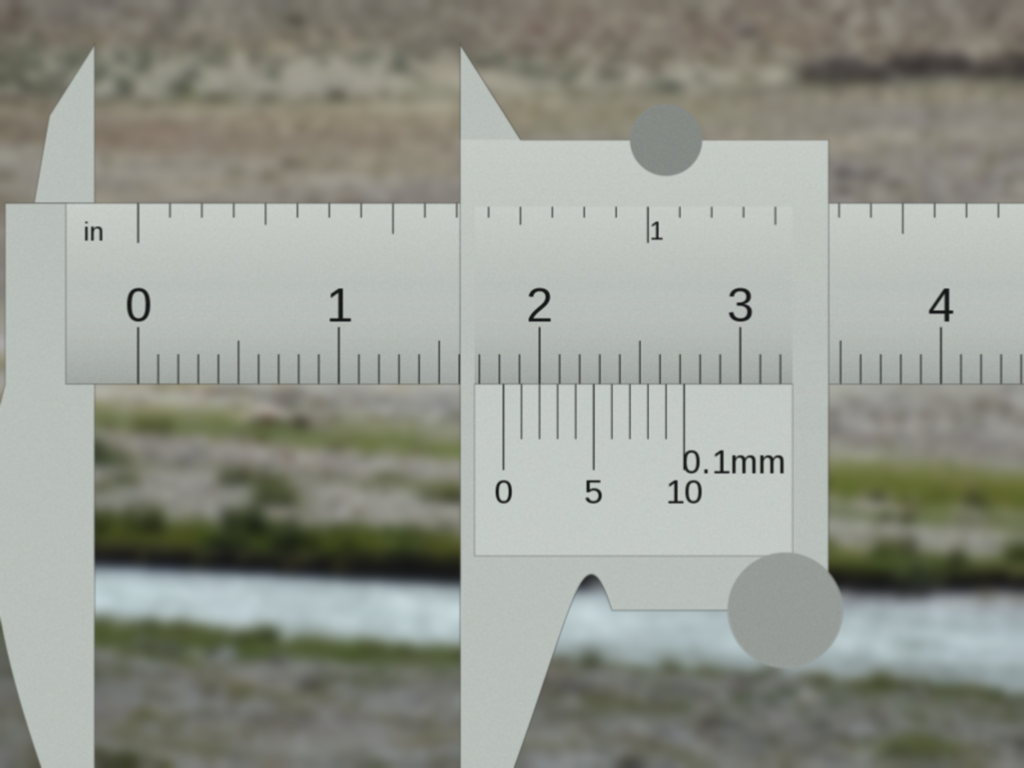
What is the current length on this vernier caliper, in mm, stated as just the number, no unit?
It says 18.2
